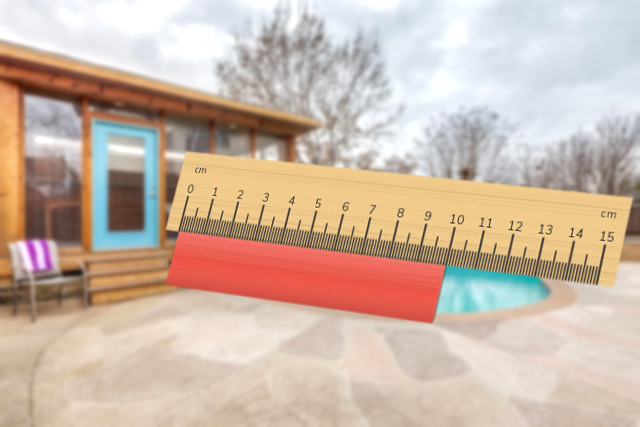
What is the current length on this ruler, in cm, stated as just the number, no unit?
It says 10
